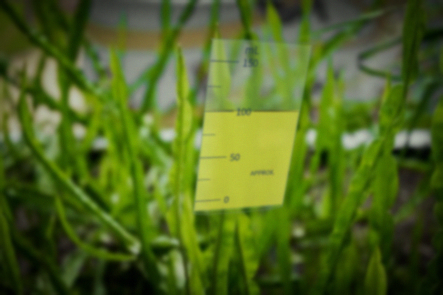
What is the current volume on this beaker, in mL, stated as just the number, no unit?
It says 100
